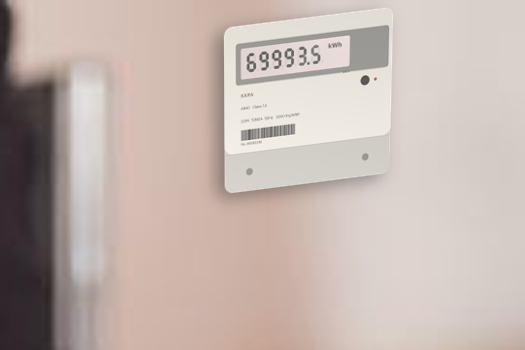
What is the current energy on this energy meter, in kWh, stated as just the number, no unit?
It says 69993.5
